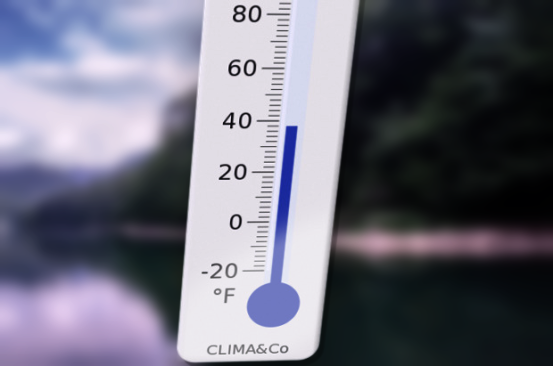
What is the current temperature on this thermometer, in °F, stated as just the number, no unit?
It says 38
